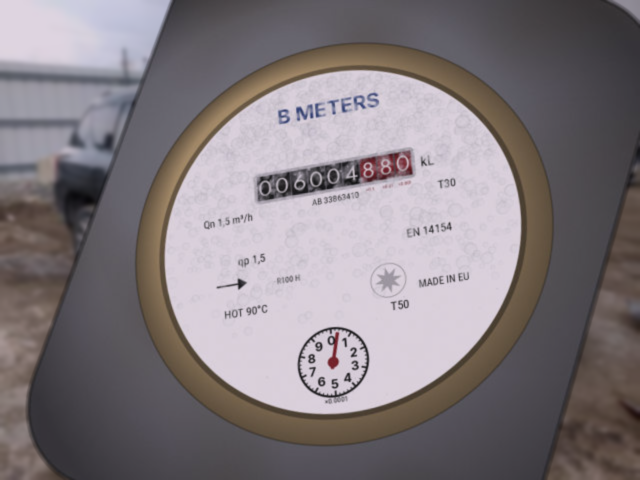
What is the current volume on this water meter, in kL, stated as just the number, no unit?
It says 6004.8800
